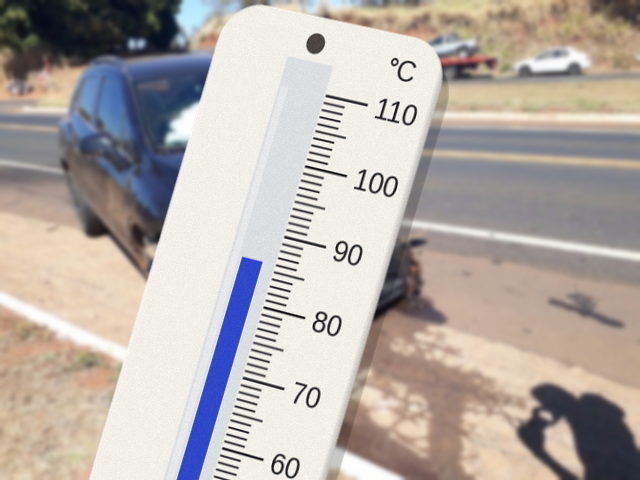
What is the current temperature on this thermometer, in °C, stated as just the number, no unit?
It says 86
